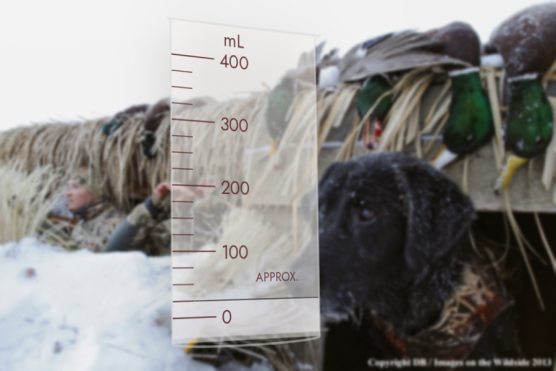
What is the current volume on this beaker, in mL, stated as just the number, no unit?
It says 25
